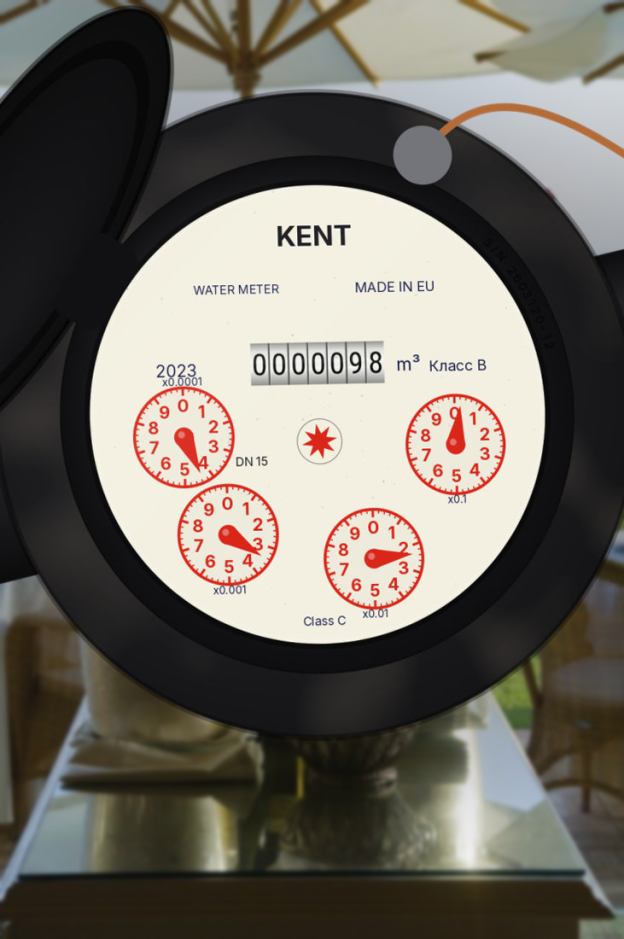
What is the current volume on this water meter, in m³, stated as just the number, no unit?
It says 98.0234
